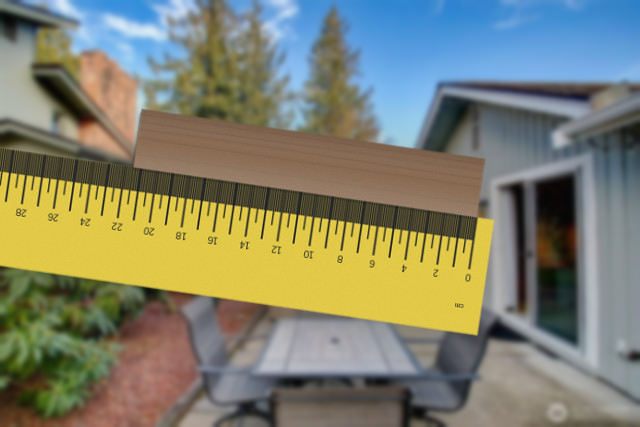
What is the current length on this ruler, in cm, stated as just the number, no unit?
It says 21.5
